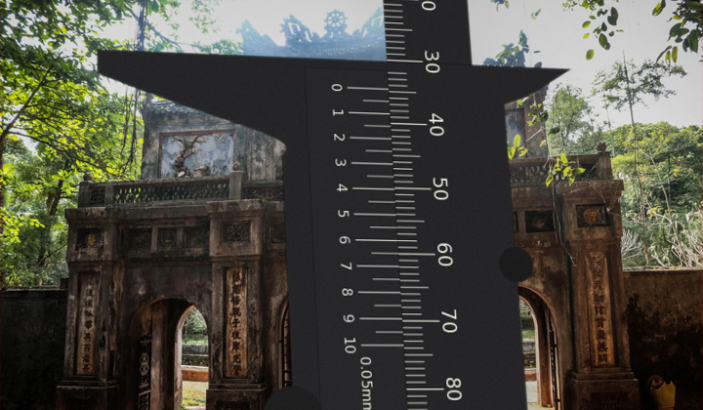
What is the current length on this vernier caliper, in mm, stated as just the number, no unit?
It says 34.6
